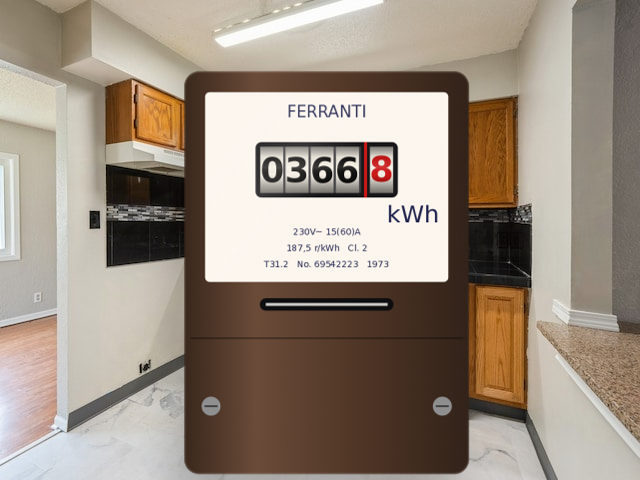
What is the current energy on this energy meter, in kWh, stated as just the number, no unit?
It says 366.8
